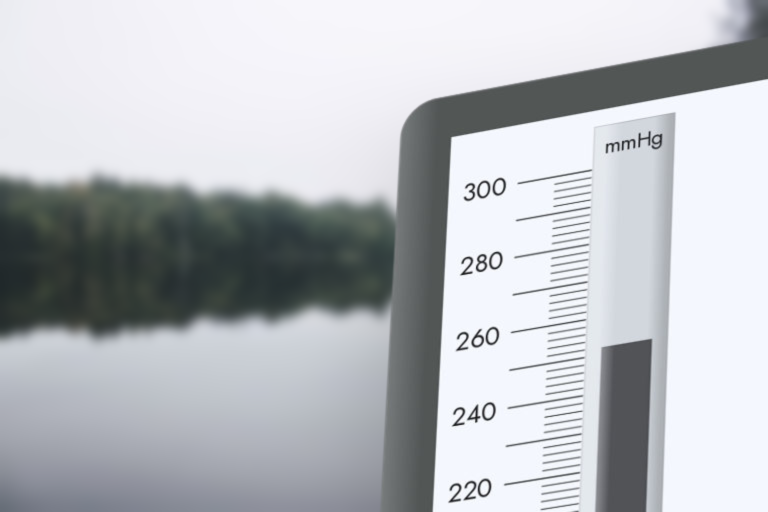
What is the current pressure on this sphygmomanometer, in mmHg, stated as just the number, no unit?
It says 252
